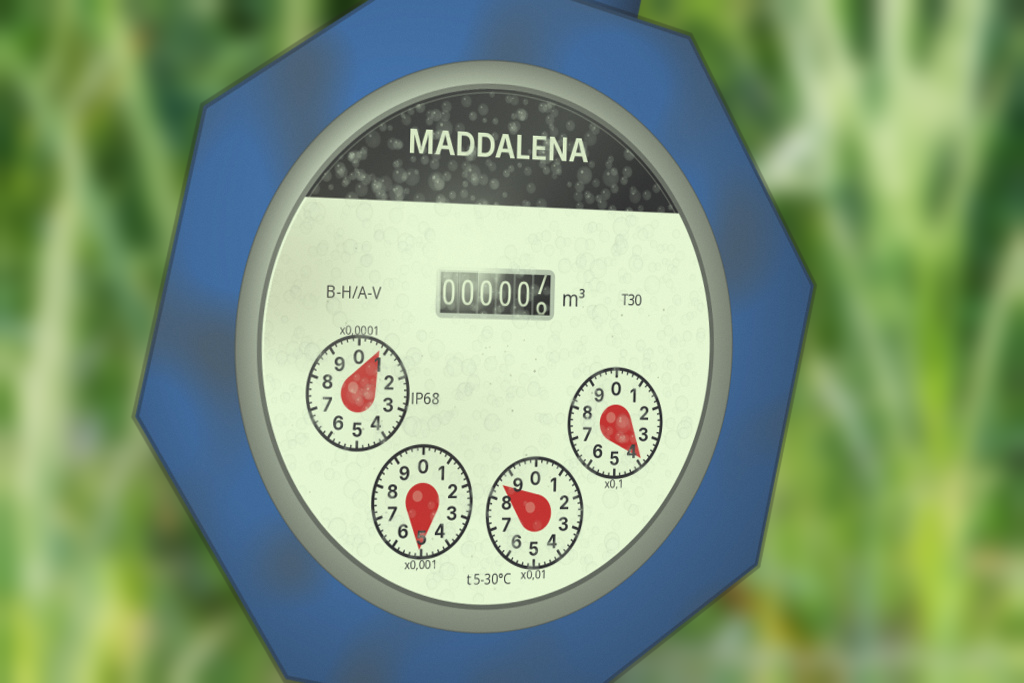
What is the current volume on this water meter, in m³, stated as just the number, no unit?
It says 7.3850
